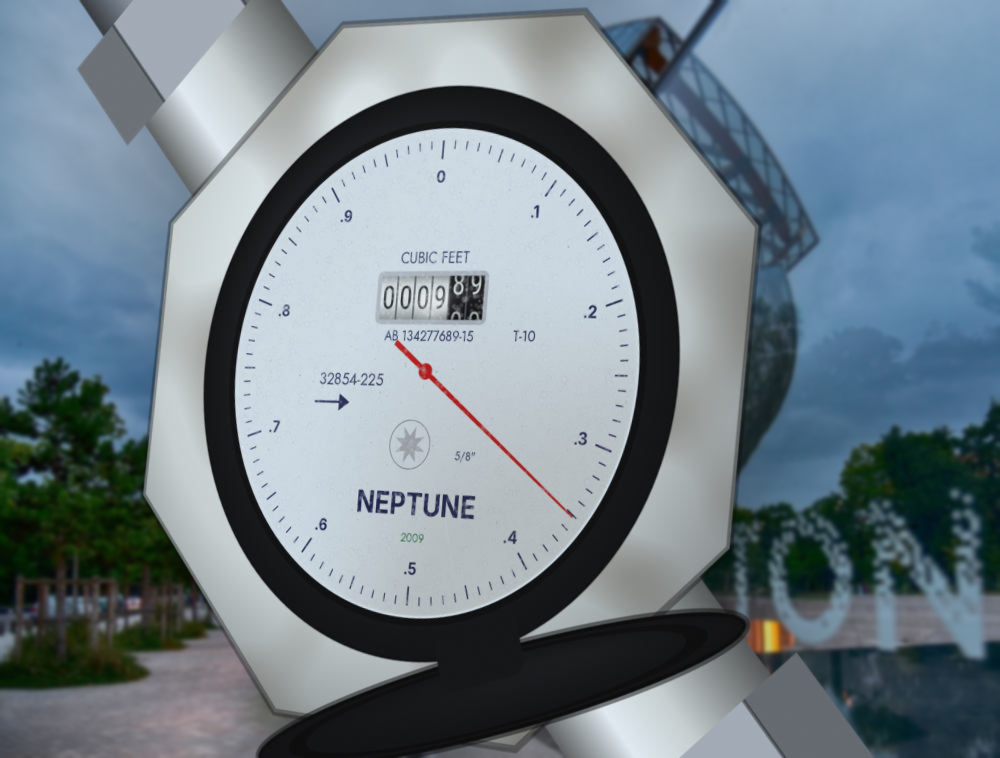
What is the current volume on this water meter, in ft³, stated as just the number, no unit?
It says 989.35
